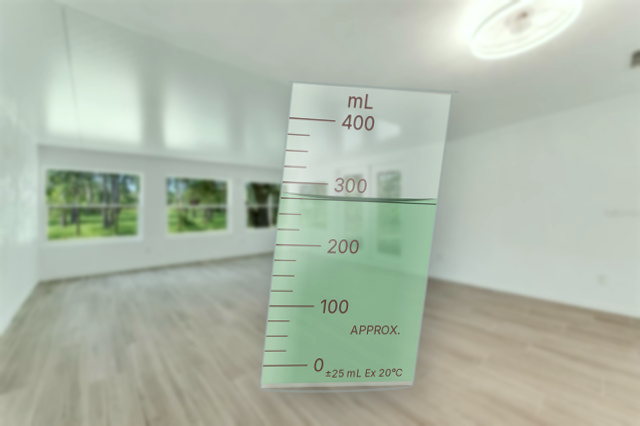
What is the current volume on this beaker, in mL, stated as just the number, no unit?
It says 275
